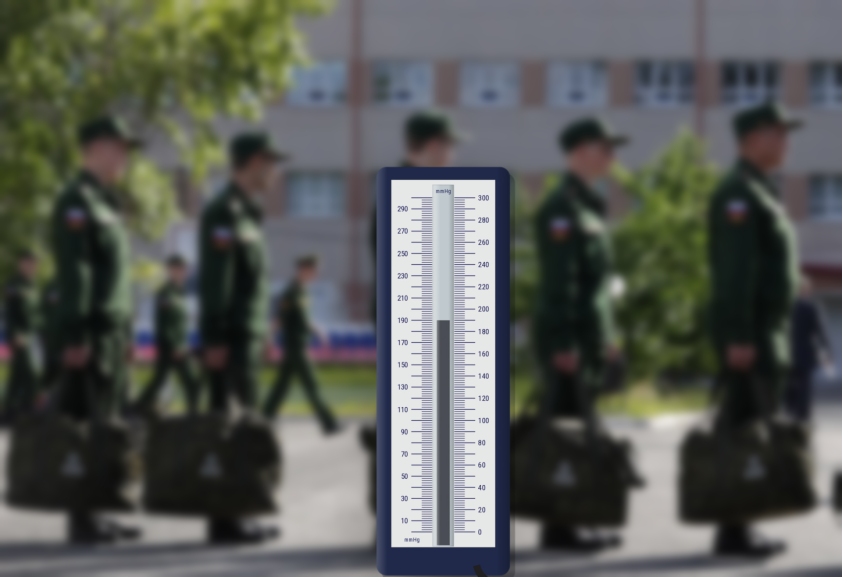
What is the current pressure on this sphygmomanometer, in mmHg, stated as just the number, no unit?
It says 190
